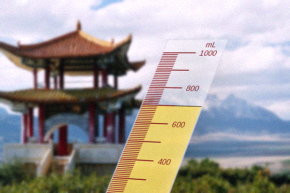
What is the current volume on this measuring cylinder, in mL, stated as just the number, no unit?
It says 700
